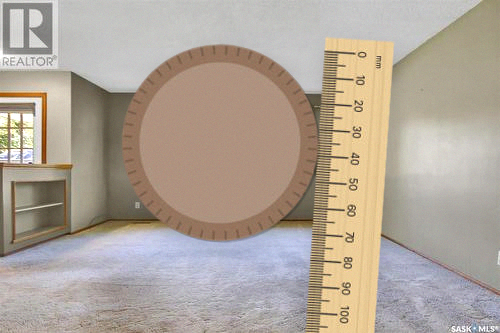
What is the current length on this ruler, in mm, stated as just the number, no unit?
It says 75
